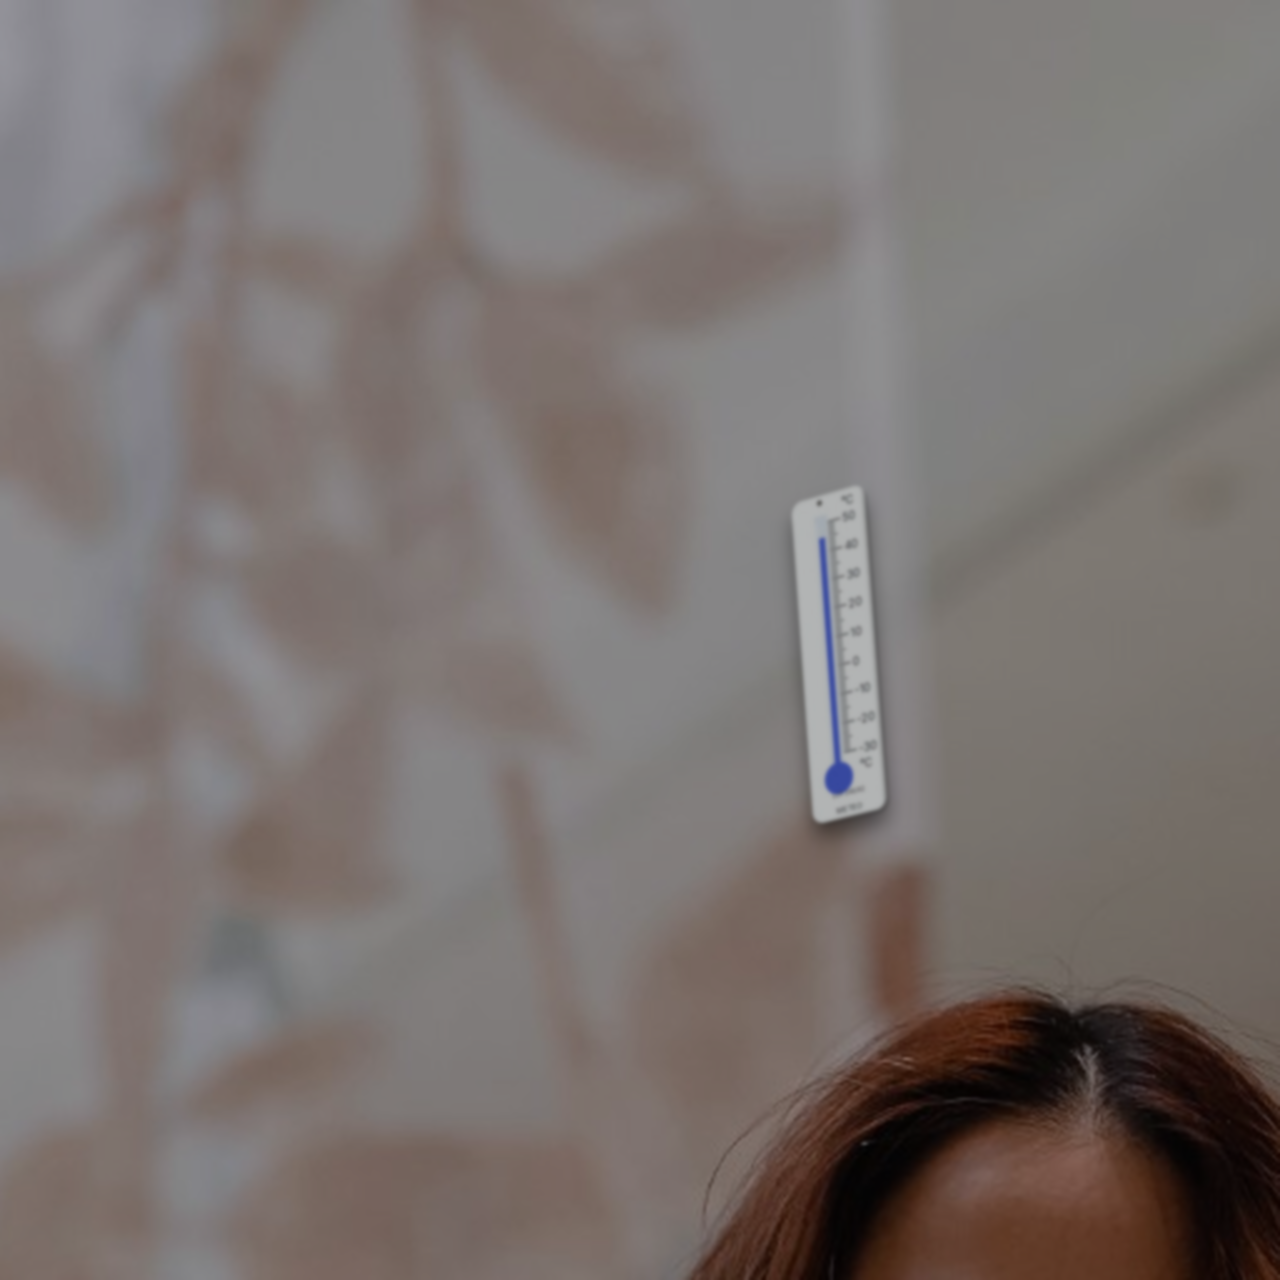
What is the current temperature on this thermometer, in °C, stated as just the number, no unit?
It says 45
